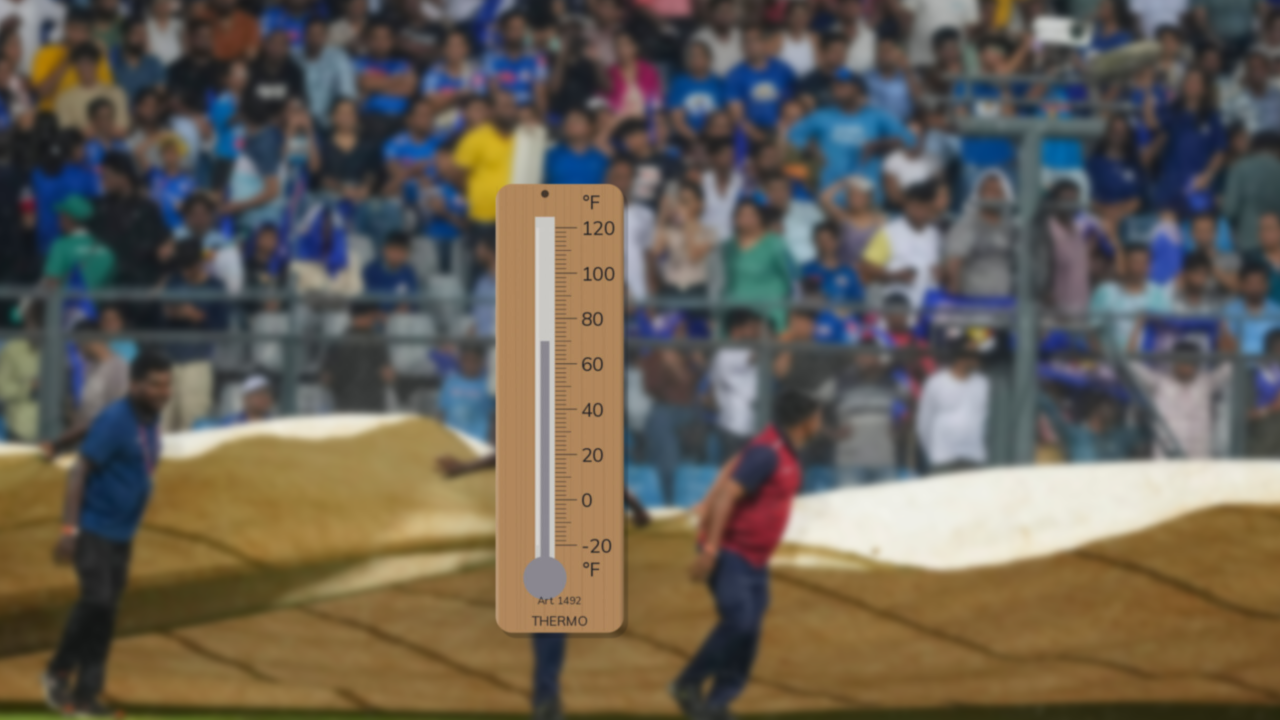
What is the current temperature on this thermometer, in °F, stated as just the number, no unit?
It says 70
